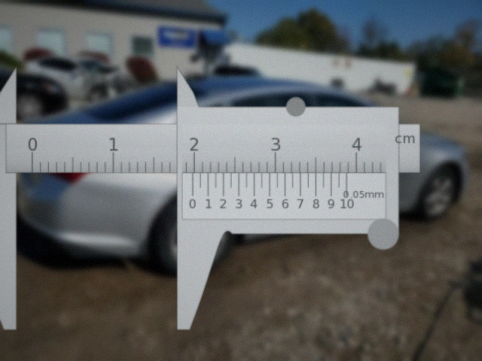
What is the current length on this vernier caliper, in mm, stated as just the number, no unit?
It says 19.8
